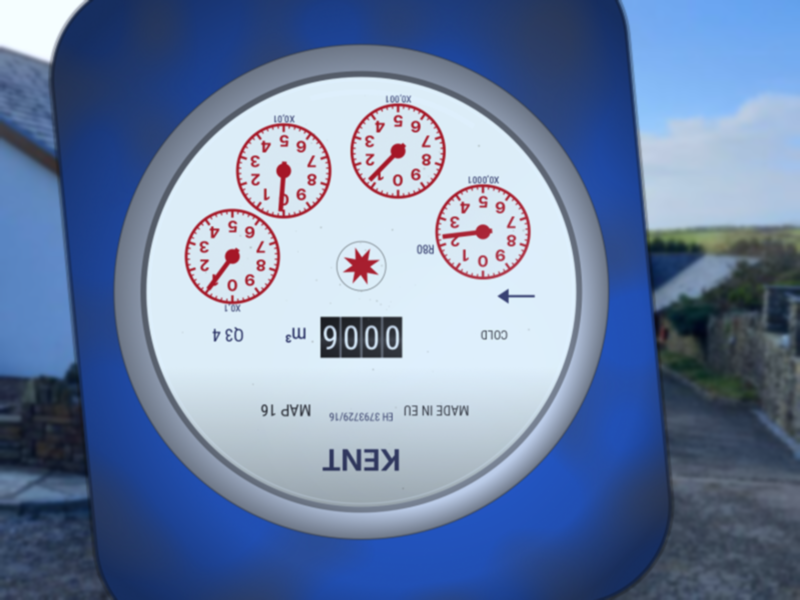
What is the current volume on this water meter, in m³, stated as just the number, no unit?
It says 6.1012
